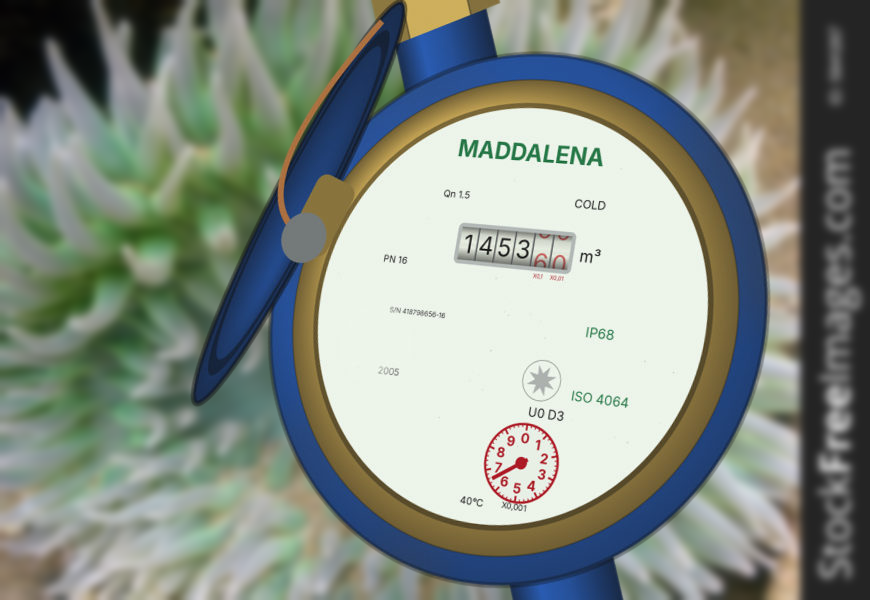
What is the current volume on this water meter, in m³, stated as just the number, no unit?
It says 1453.596
